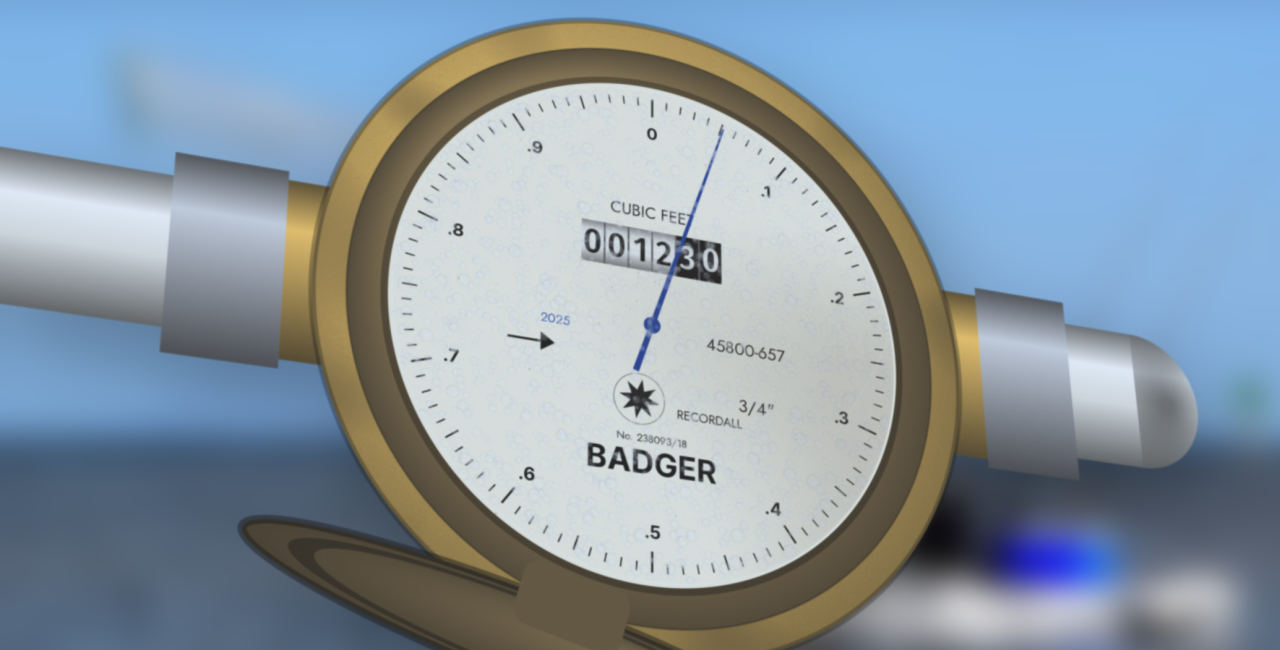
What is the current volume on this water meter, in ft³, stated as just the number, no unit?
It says 1230.05
